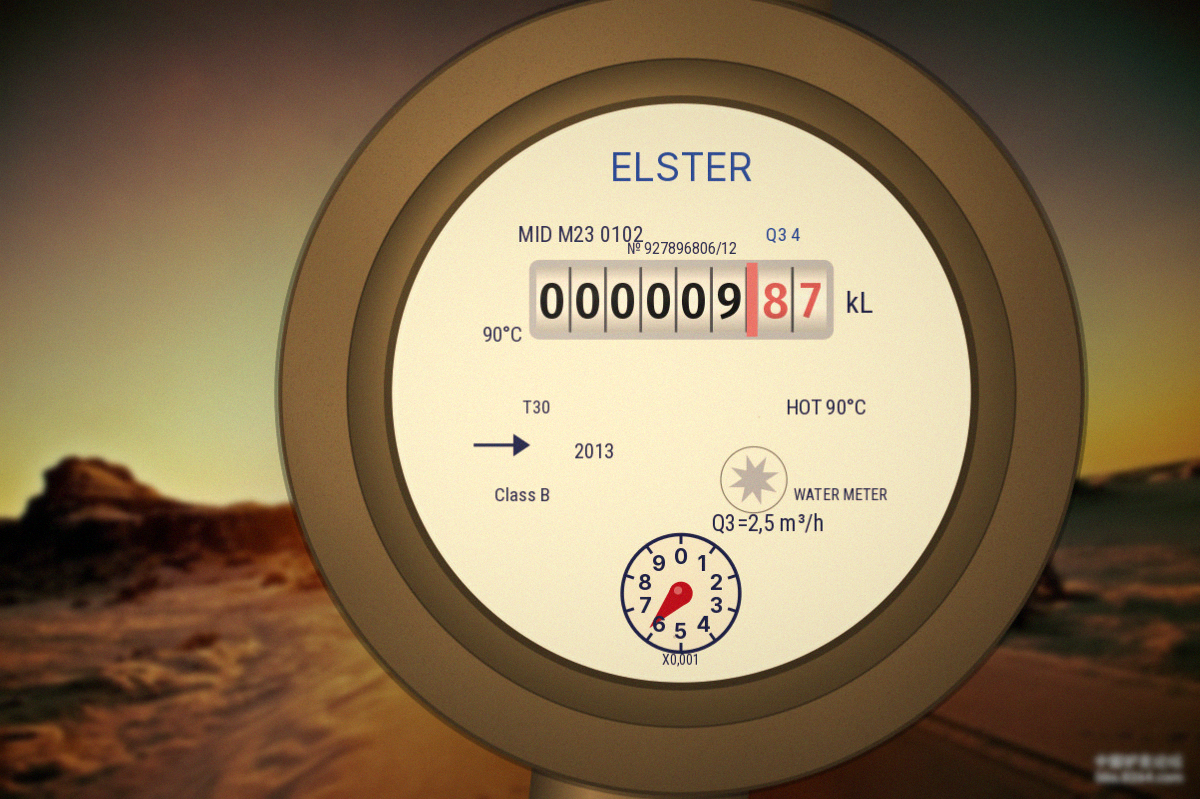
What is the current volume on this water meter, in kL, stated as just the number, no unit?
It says 9.876
